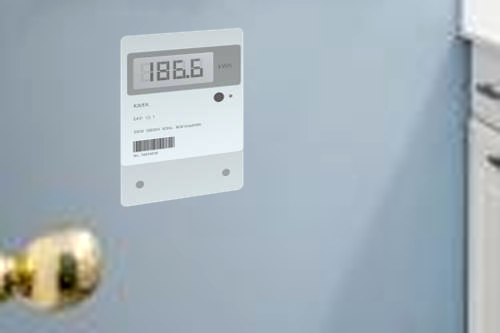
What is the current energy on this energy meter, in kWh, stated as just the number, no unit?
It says 186.6
